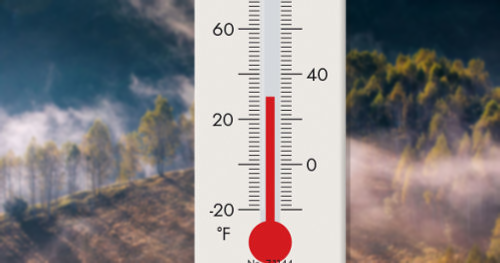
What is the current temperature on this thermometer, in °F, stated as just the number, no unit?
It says 30
